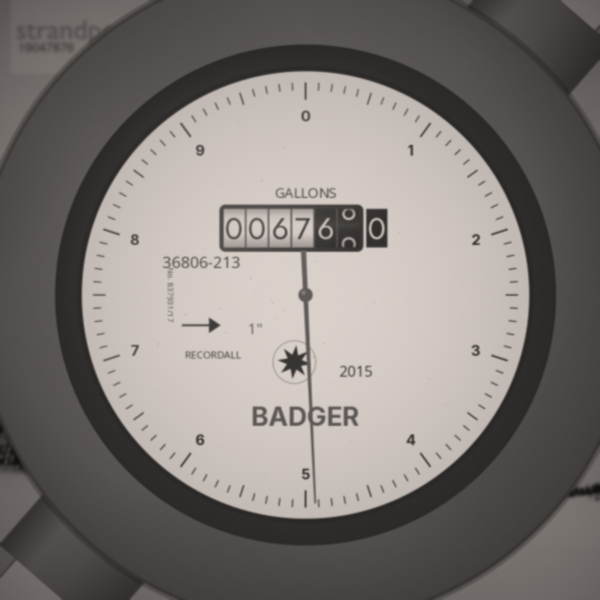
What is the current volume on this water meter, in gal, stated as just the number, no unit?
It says 67684.9
